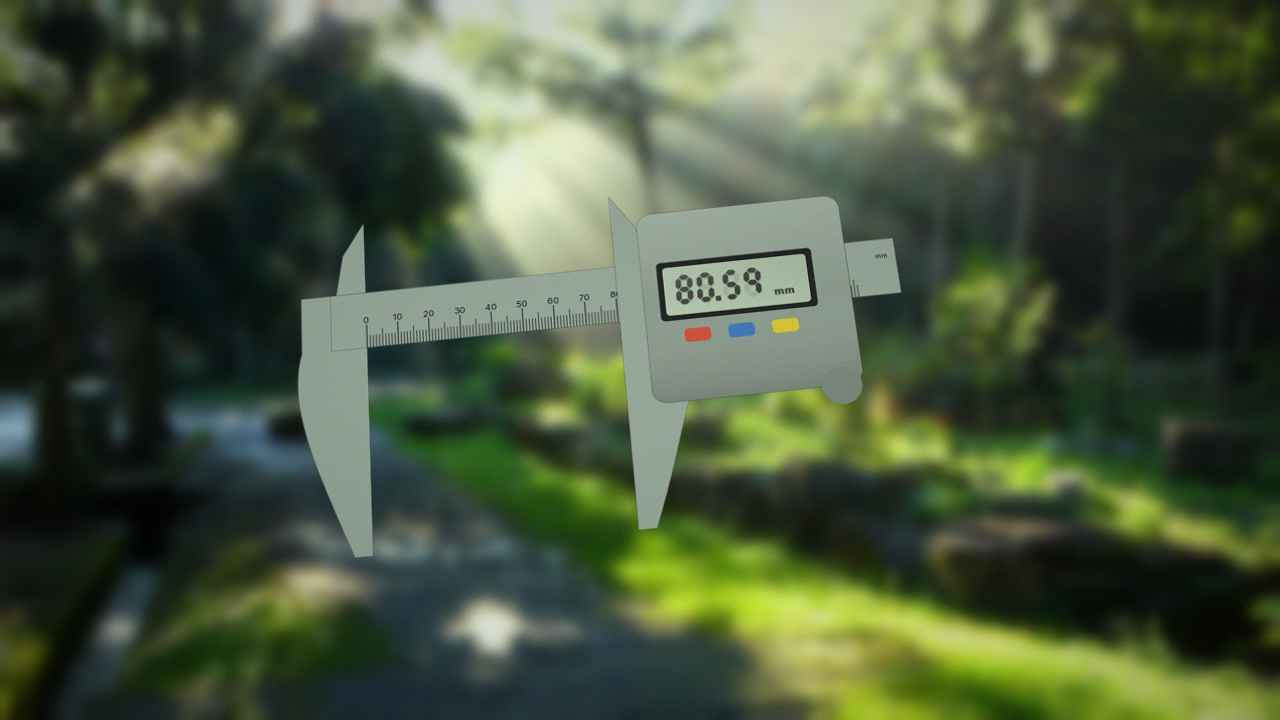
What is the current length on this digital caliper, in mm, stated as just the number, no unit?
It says 80.59
